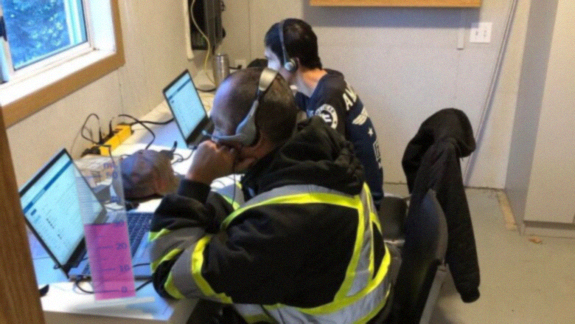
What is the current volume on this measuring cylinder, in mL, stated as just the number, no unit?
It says 30
